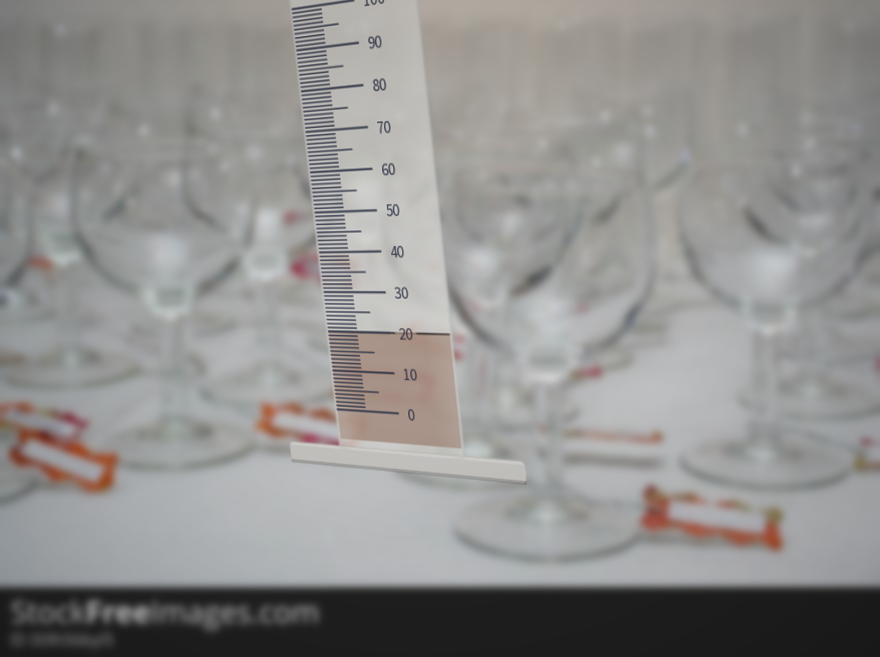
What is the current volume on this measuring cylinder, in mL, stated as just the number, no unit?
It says 20
